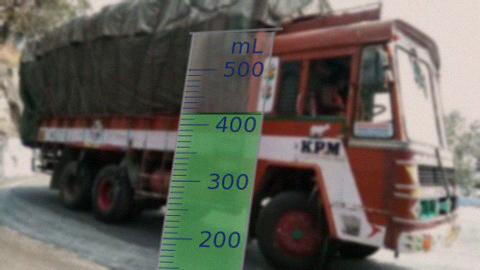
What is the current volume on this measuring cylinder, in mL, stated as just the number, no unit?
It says 420
